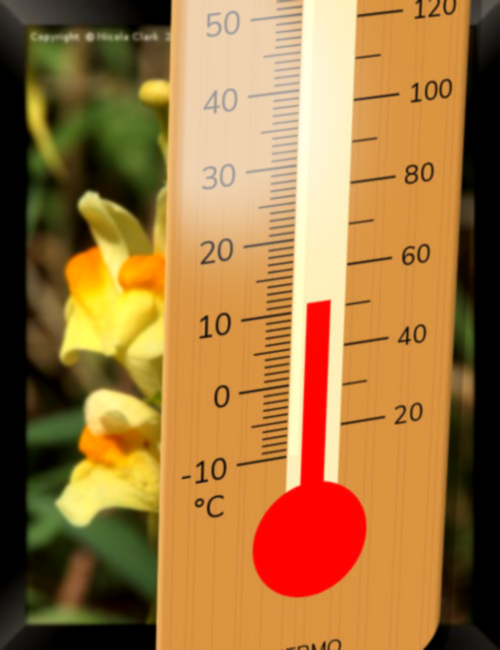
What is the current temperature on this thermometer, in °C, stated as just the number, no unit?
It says 11
